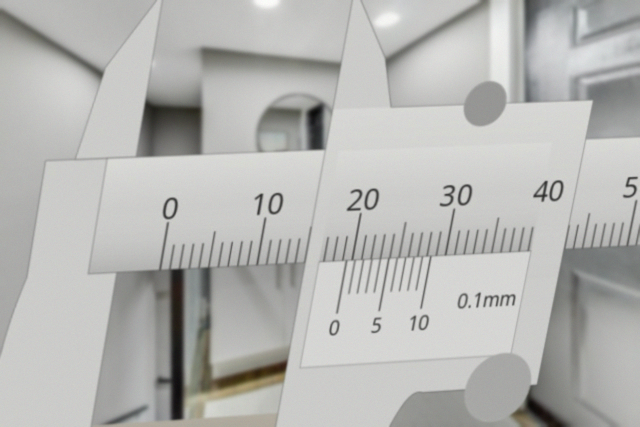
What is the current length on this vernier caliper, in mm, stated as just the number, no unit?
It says 19.4
